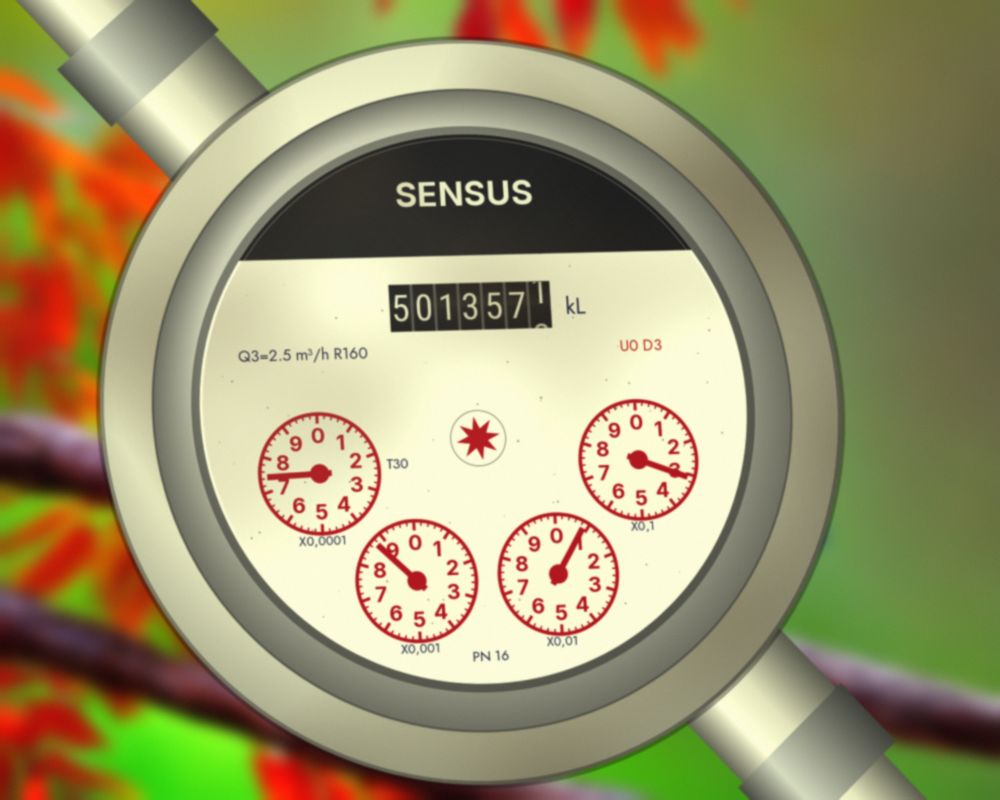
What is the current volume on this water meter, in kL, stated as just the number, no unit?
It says 5013571.3087
